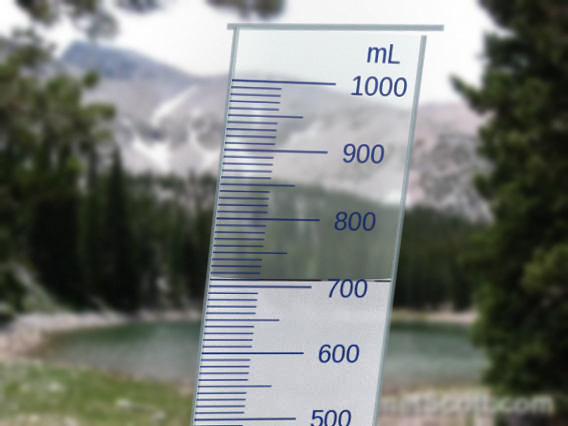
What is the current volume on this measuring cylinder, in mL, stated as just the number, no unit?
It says 710
